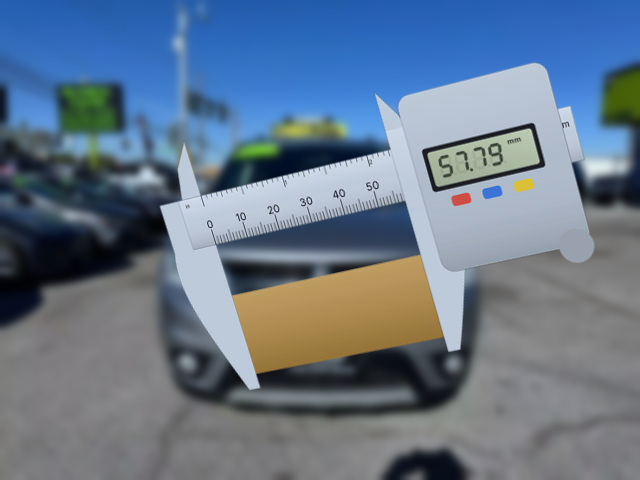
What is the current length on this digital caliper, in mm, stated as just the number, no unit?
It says 57.79
